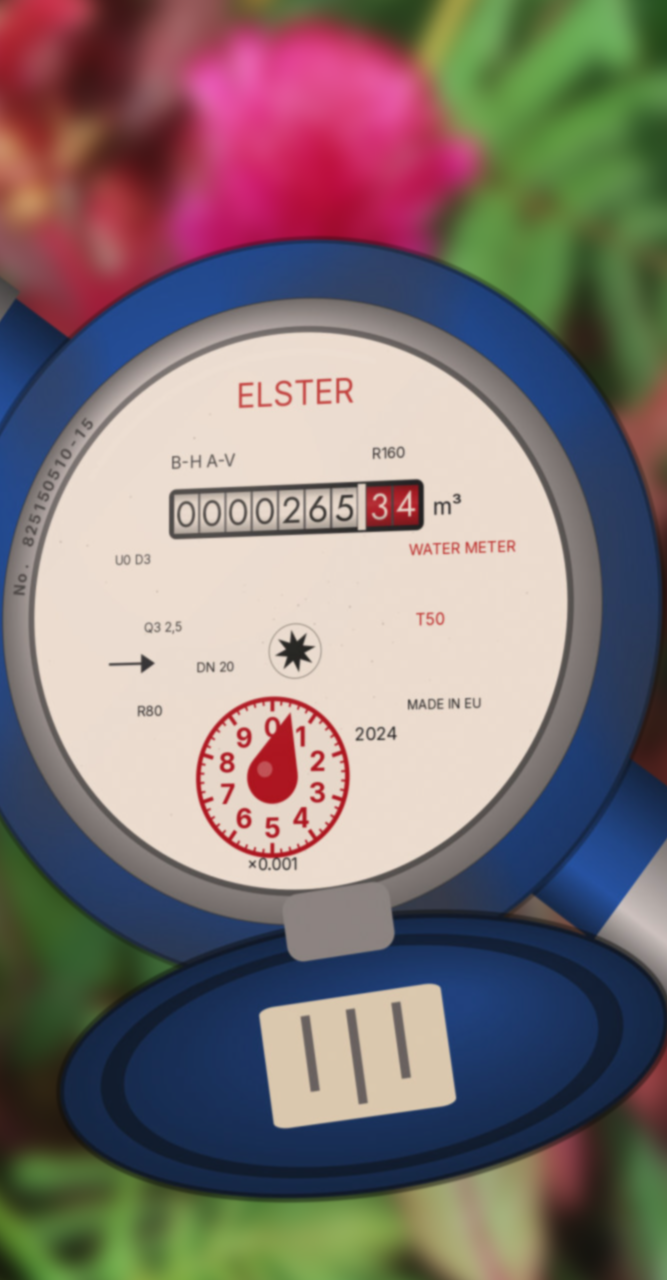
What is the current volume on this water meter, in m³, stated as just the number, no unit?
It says 265.340
